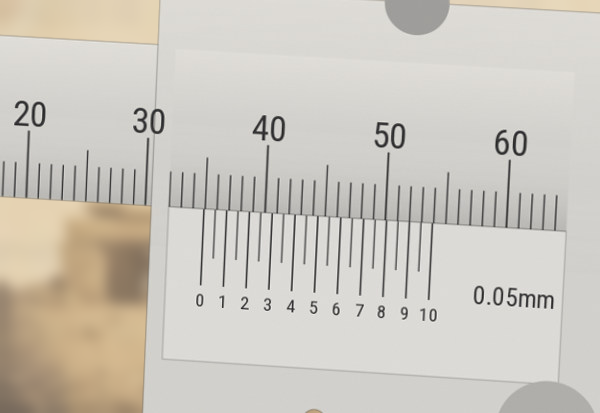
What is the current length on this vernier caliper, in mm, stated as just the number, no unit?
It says 34.9
